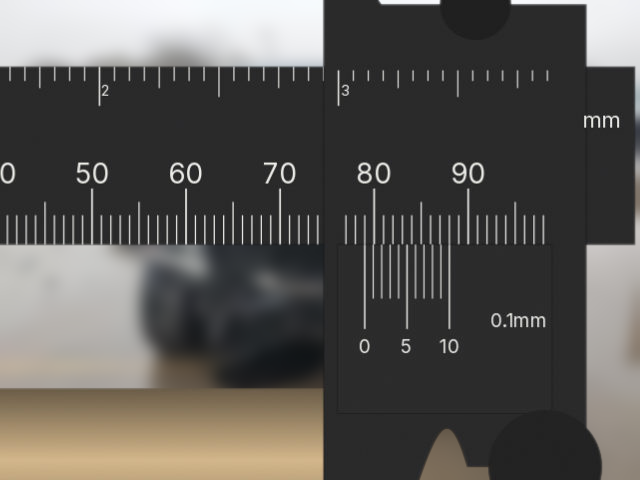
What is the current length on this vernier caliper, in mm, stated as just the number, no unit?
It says 79.0
